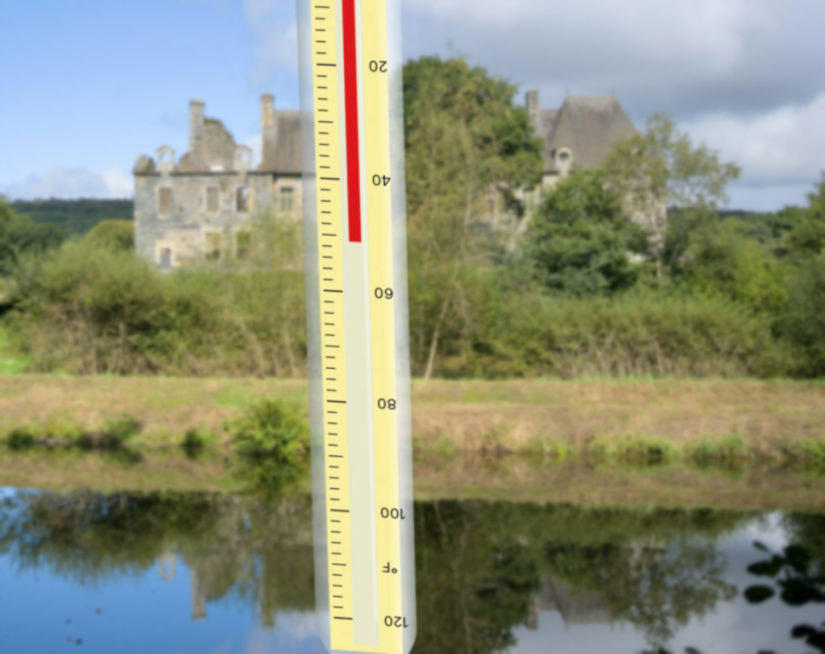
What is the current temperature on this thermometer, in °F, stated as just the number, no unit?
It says 51
